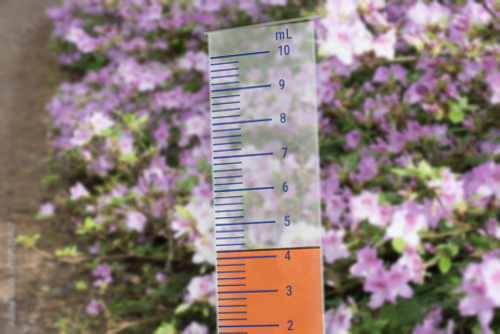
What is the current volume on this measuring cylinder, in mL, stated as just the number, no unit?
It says 4.2
